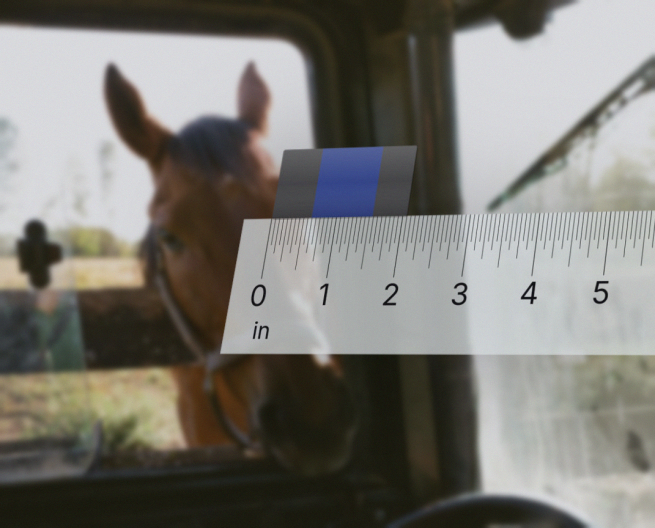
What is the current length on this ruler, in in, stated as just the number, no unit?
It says 2.0625
